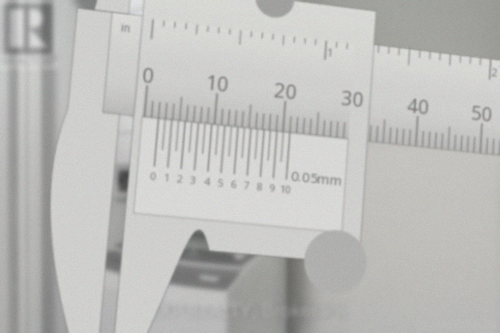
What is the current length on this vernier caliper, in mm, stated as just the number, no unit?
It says 2.0
